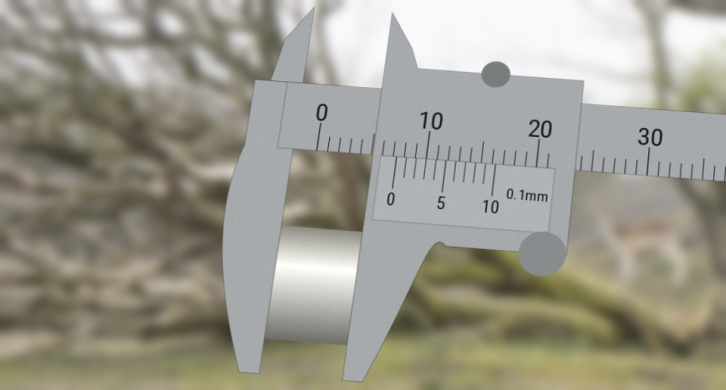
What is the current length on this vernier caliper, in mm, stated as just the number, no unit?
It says 7.3
